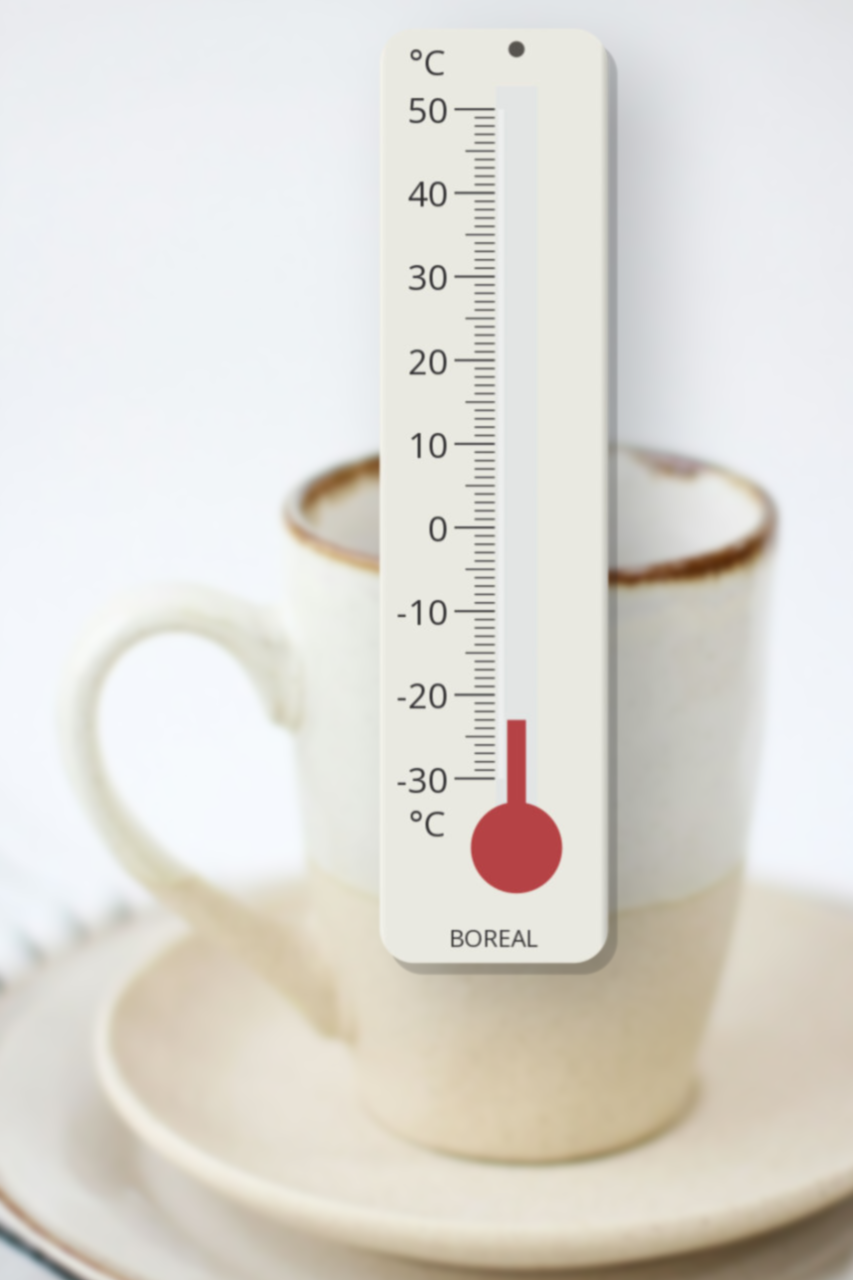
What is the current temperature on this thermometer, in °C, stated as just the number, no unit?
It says -23
